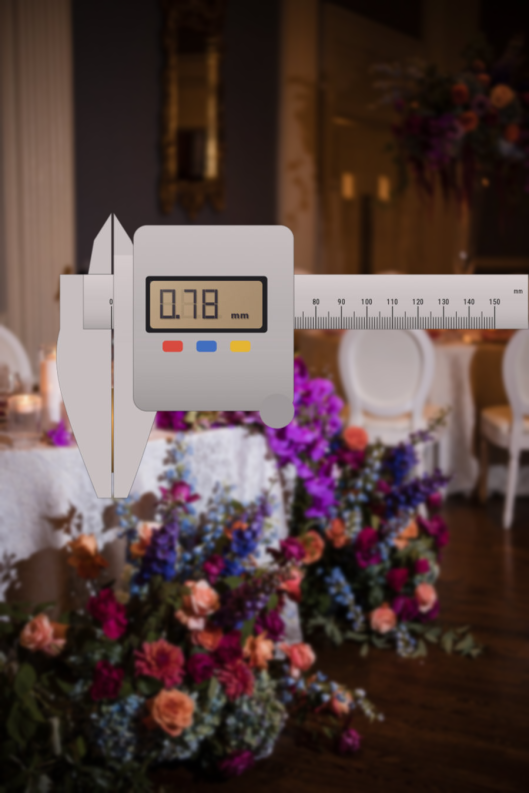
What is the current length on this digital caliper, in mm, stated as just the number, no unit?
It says 0.78
